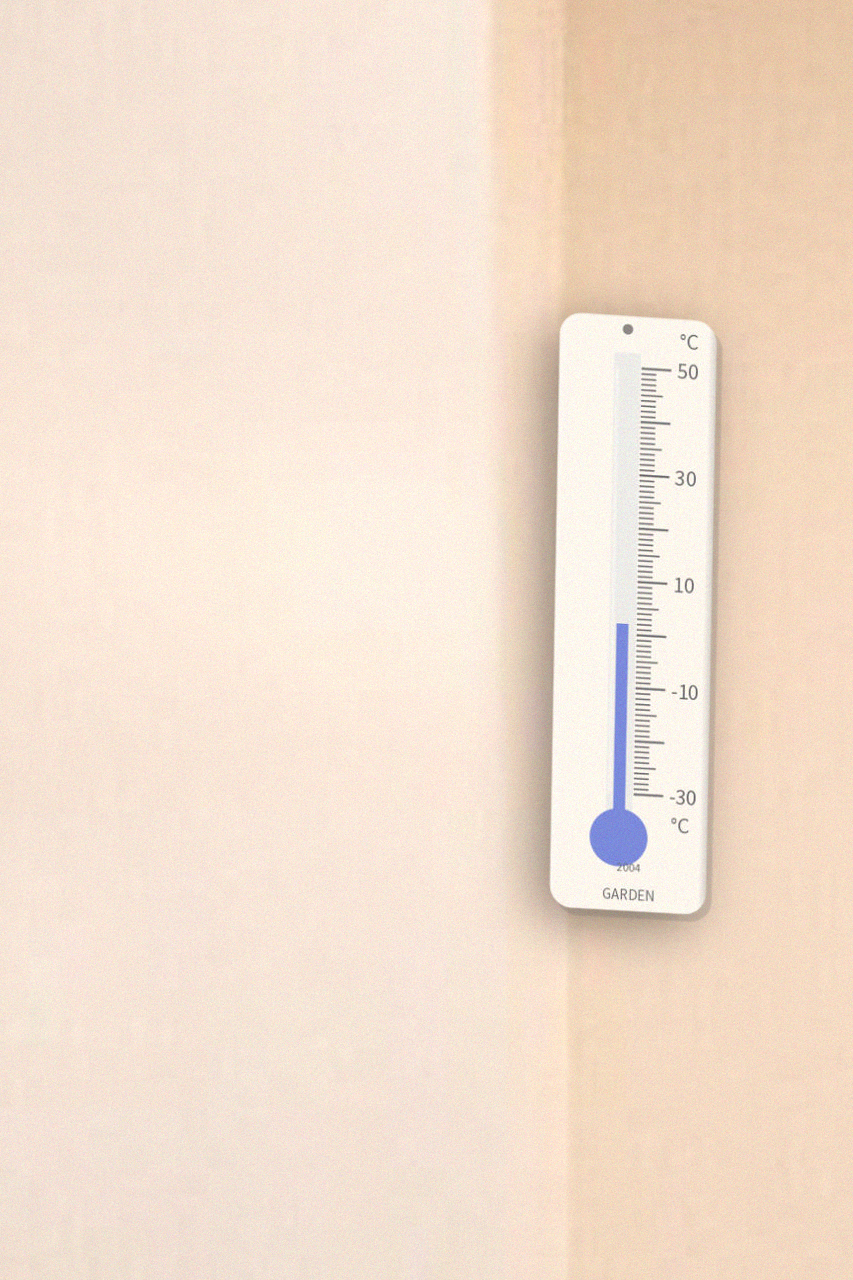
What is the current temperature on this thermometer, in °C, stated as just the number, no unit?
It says 2
